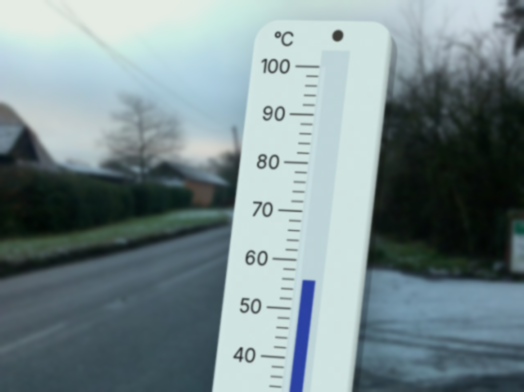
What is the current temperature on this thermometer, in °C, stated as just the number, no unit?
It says 56
